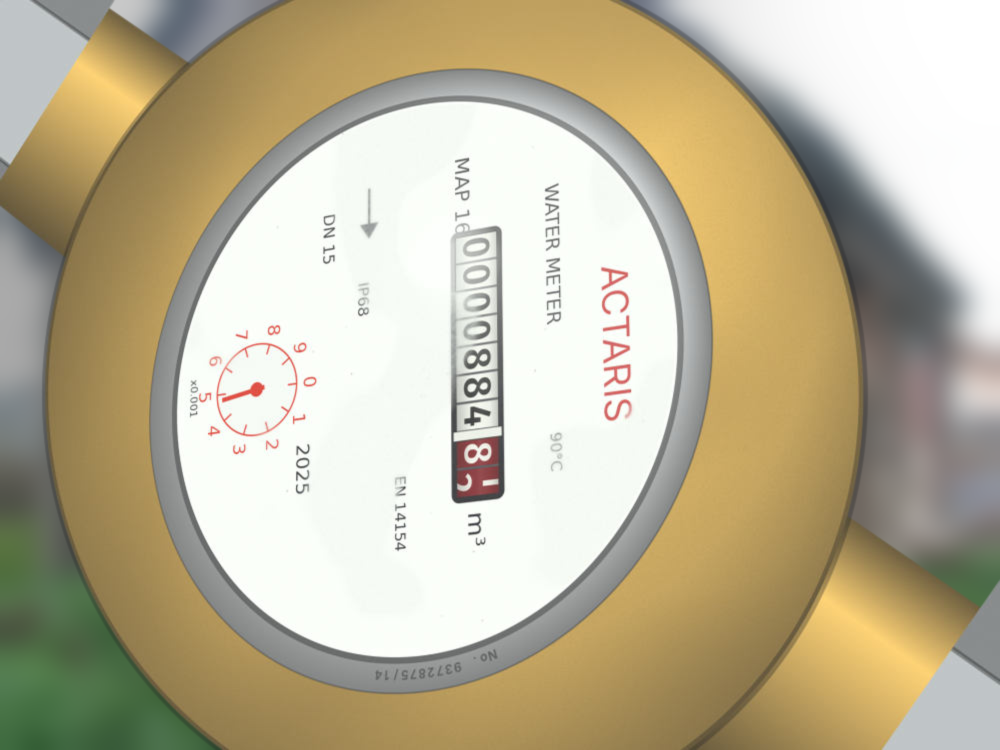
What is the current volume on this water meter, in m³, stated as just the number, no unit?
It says 884.814
